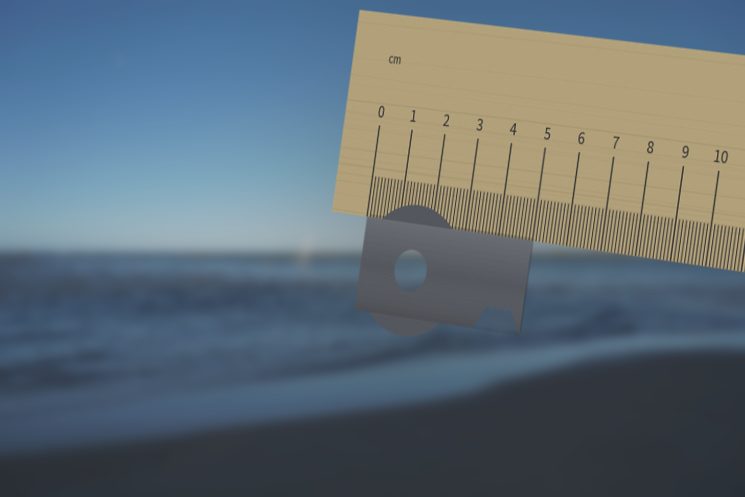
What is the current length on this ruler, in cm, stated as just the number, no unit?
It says 5
